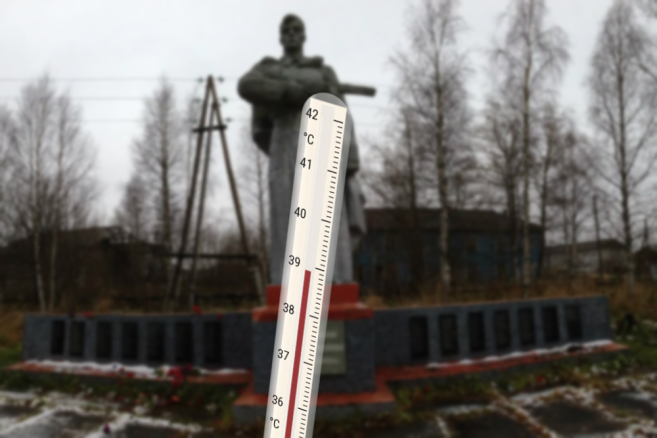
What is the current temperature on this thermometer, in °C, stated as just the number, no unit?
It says 38.9
